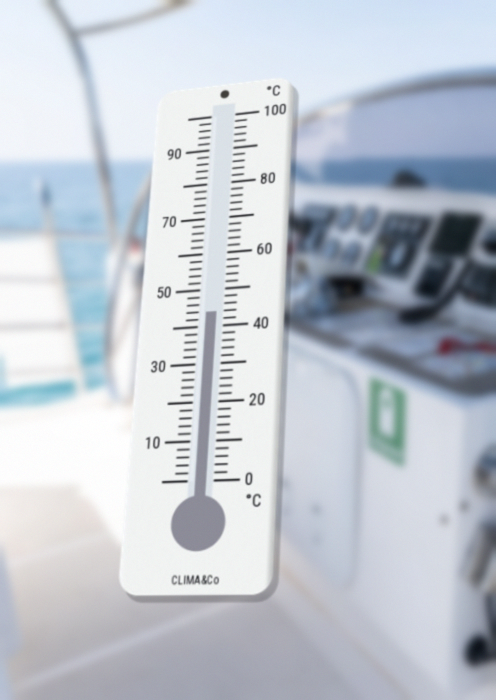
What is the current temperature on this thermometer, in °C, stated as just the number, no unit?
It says 44
